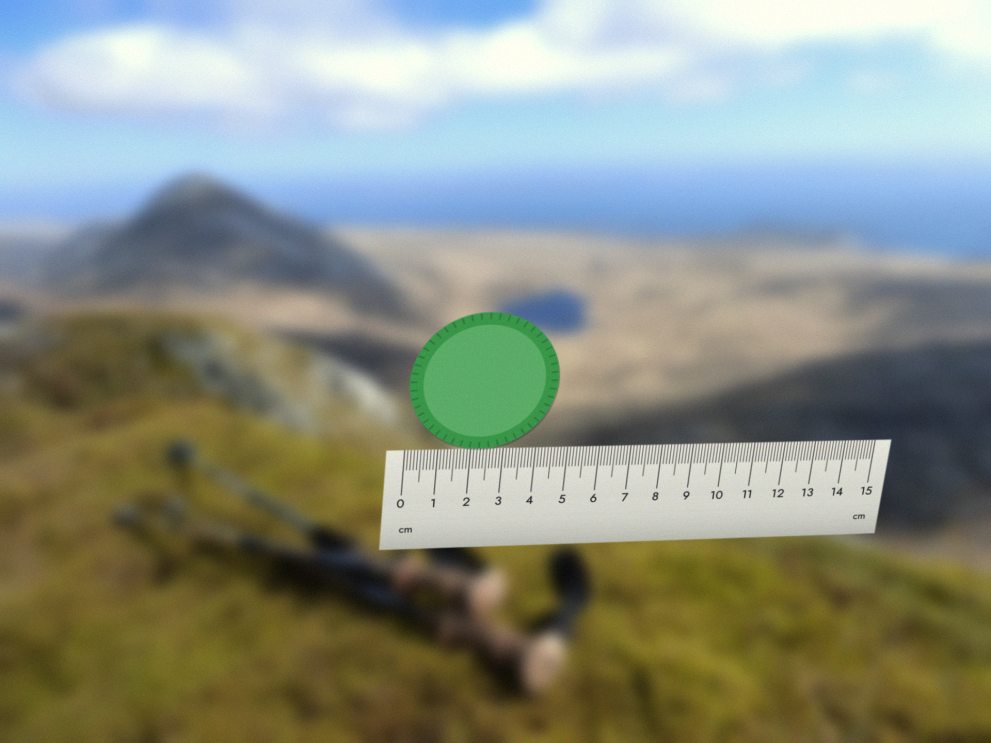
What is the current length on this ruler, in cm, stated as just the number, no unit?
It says 4.5
